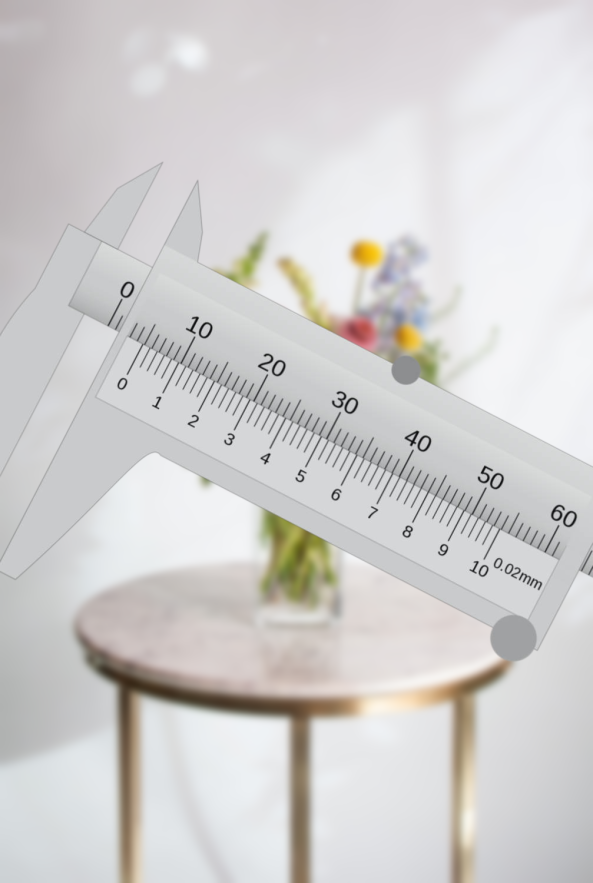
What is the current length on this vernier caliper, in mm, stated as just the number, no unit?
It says 4.8
